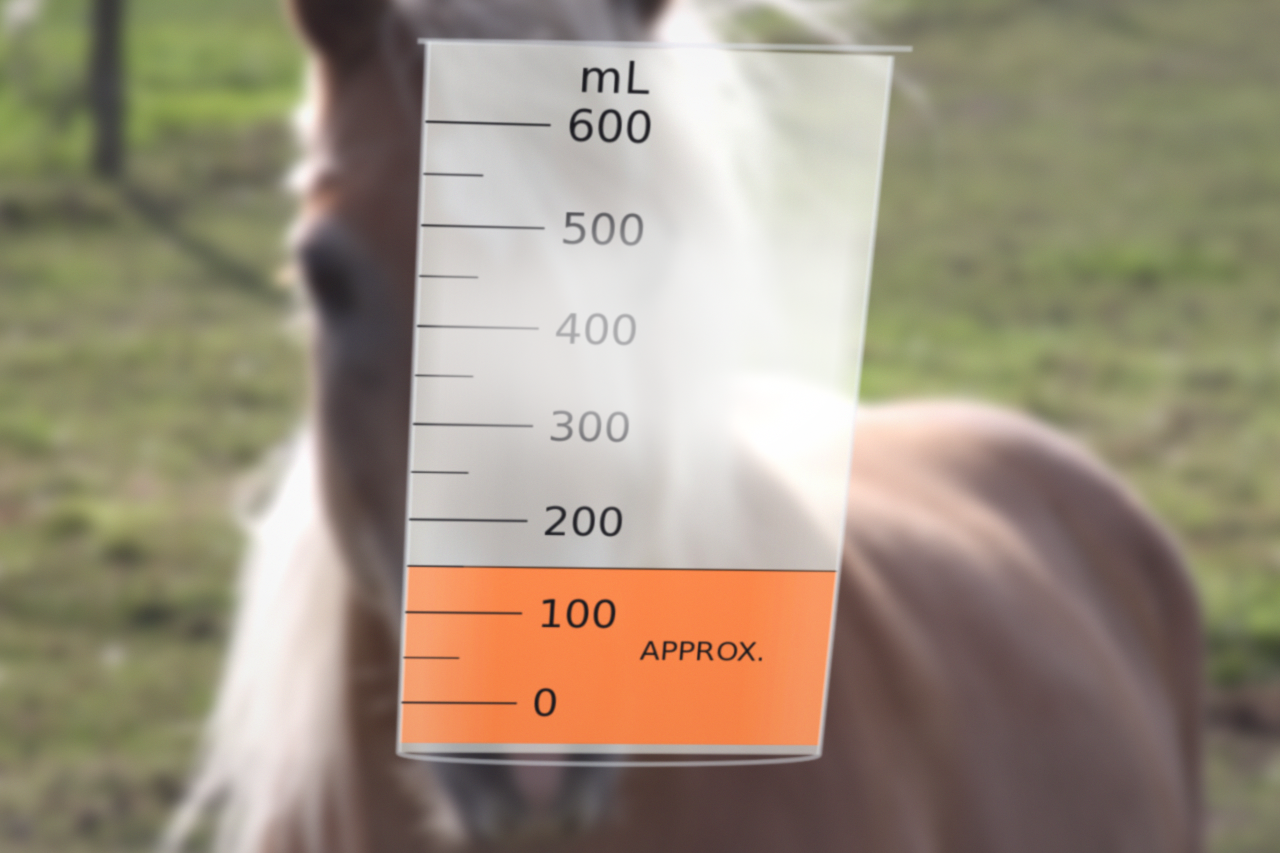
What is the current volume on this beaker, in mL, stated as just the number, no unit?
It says 150
